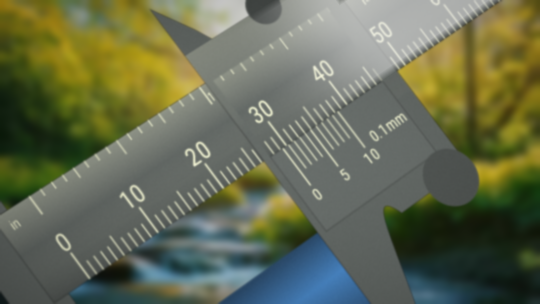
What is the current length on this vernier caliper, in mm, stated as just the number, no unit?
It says 29.4
